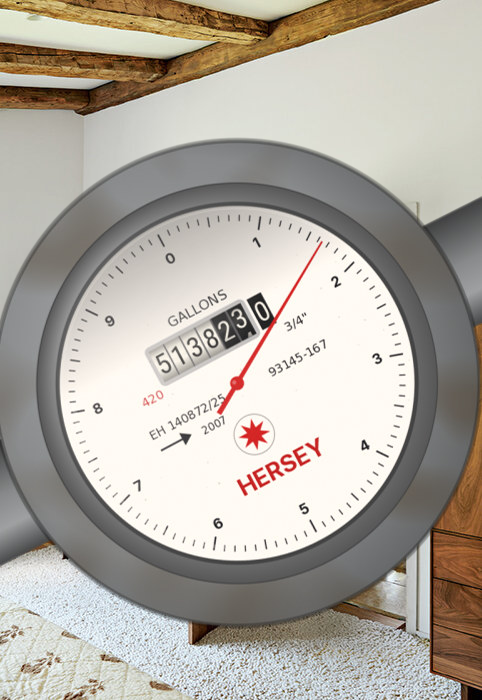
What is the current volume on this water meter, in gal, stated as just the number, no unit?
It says 5138231.6
